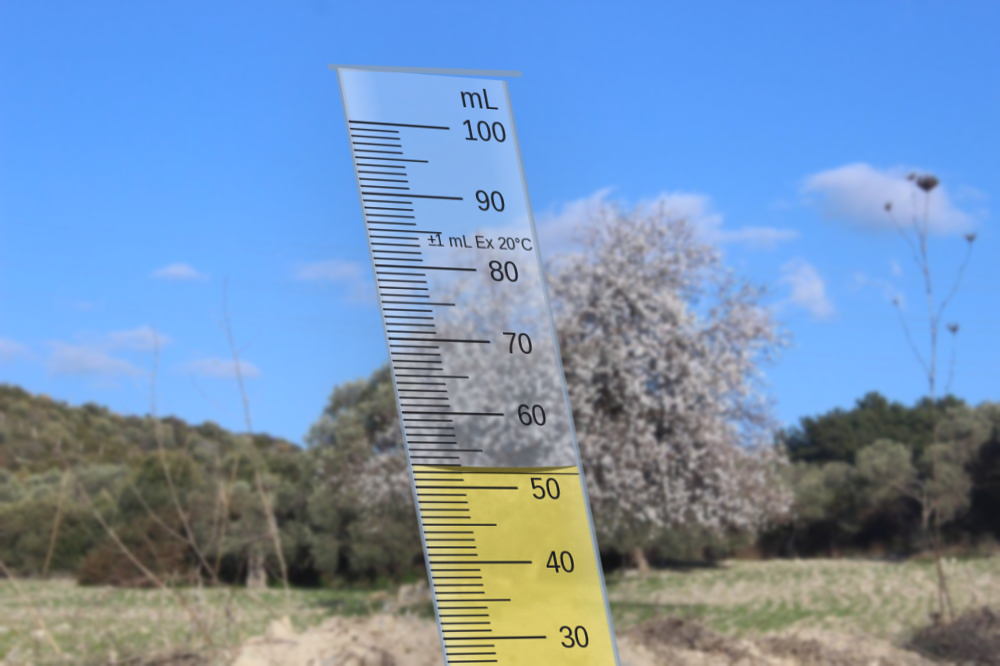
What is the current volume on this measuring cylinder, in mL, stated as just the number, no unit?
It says 52
